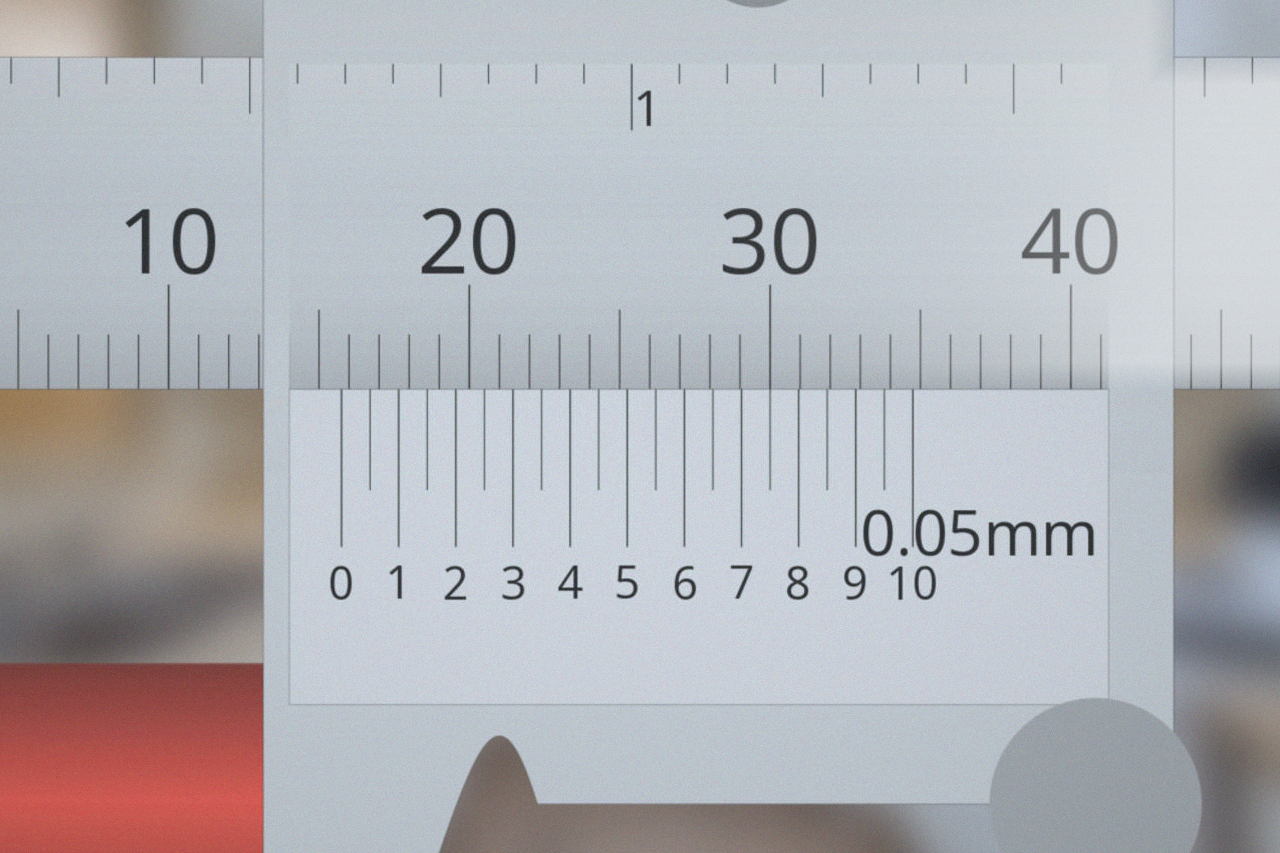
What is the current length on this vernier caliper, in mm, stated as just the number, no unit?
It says 15.75
